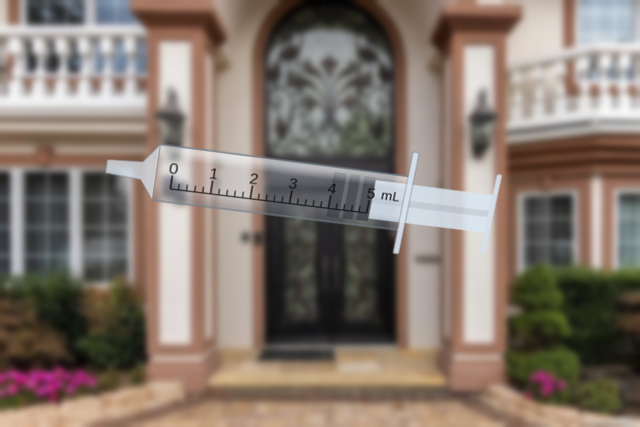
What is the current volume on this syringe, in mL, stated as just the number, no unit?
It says 4
